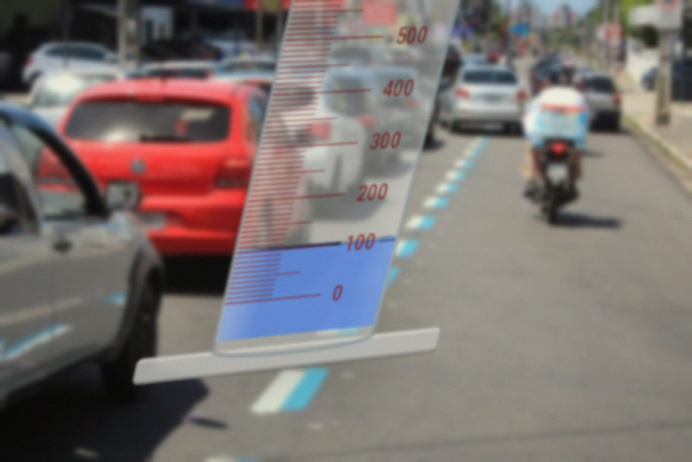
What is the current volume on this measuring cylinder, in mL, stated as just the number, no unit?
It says 100
